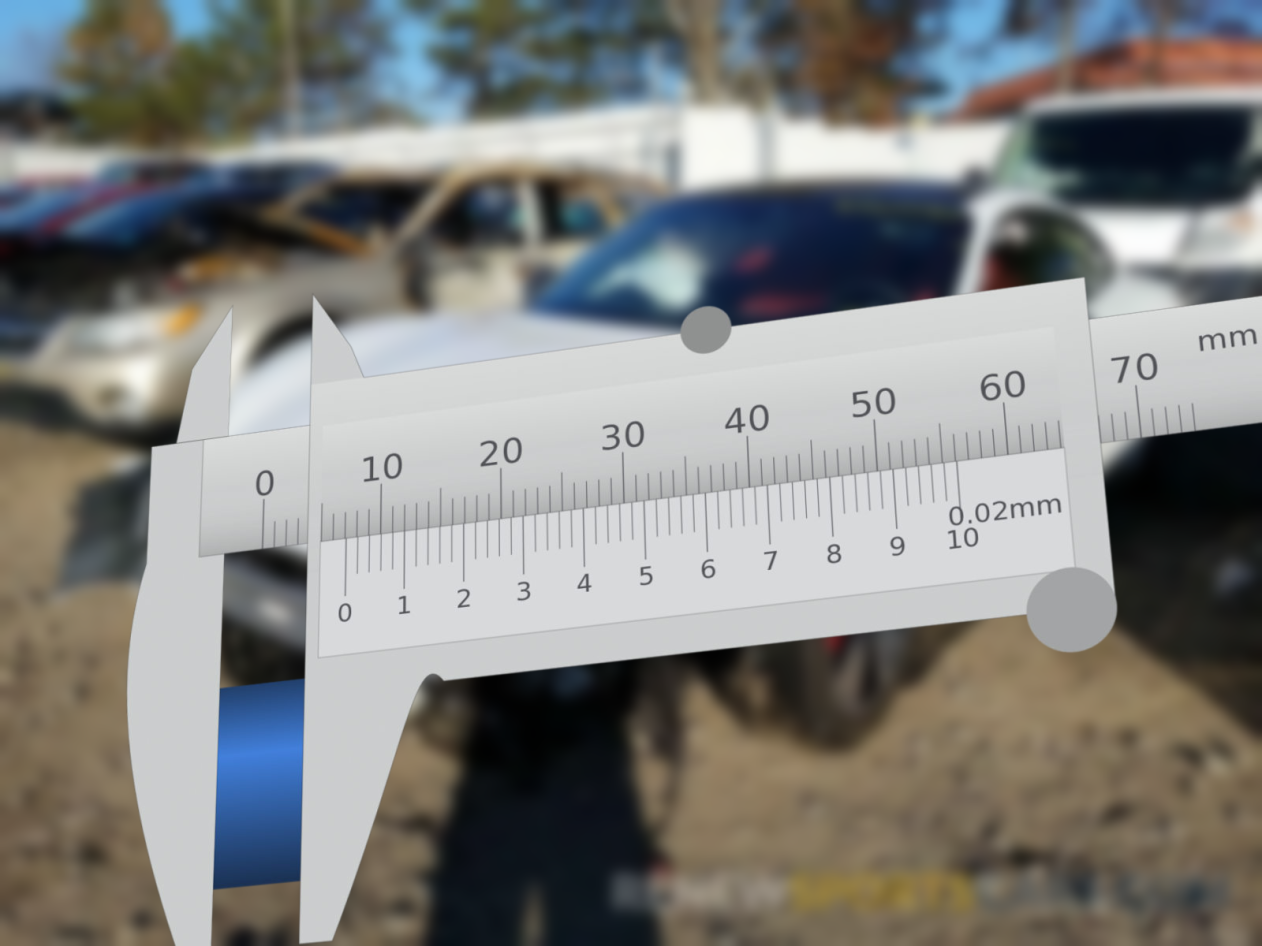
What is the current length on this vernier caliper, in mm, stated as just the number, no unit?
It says 7.1
